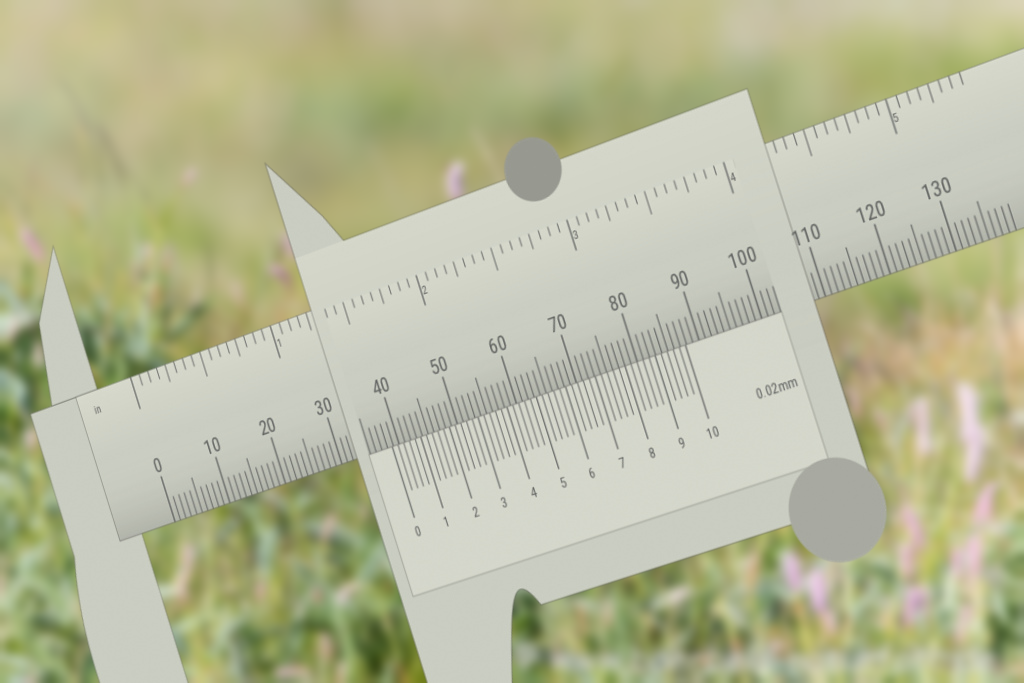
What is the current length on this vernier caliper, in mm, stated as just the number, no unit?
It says 38.8
